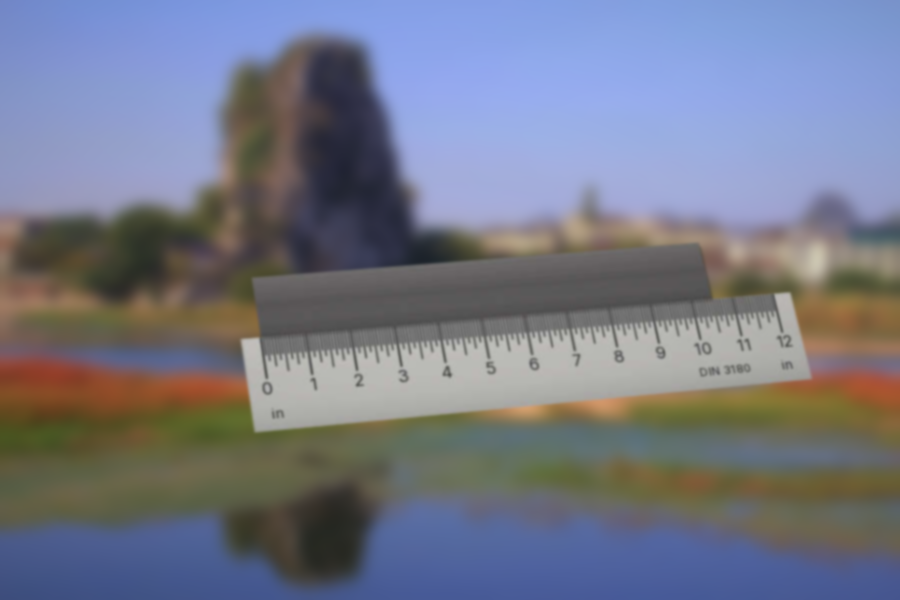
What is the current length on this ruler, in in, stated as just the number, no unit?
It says 10.5
